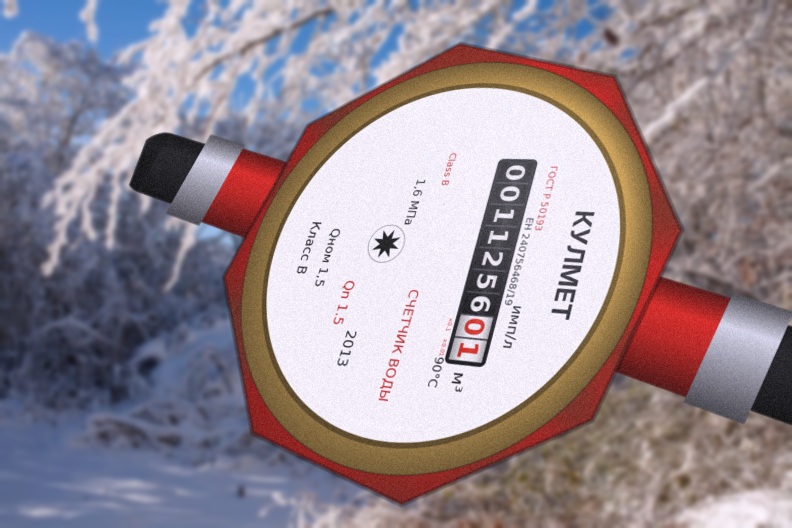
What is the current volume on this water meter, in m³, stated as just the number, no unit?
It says 11256.01
